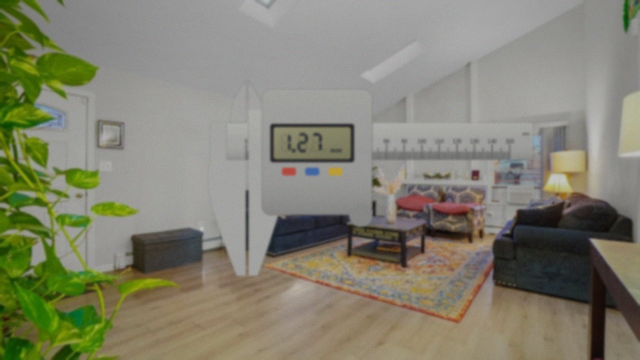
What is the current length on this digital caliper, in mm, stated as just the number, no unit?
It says 1.27
